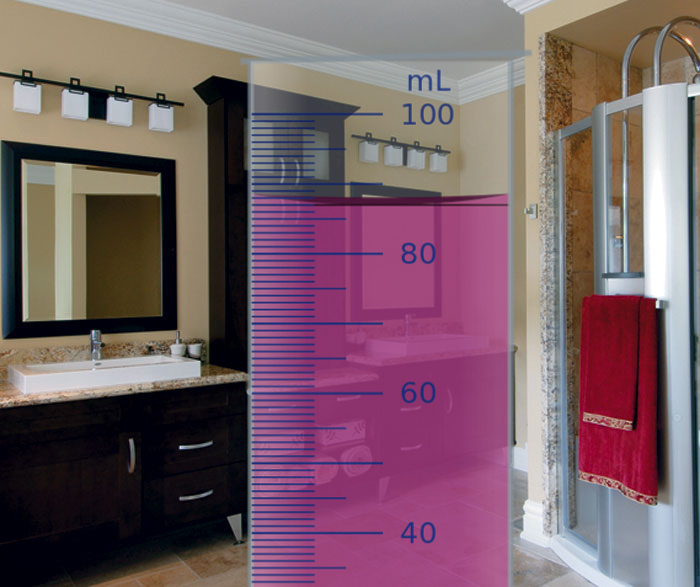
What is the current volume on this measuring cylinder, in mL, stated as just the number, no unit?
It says 87
